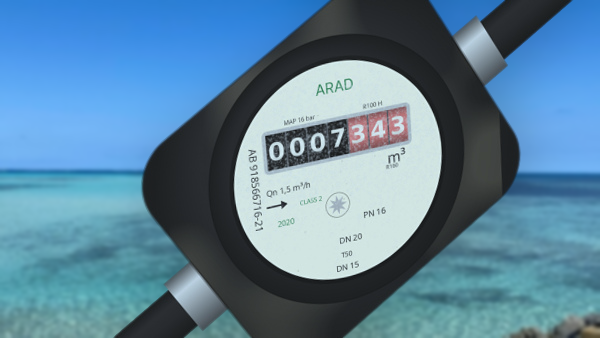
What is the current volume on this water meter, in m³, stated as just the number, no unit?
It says 7.343
